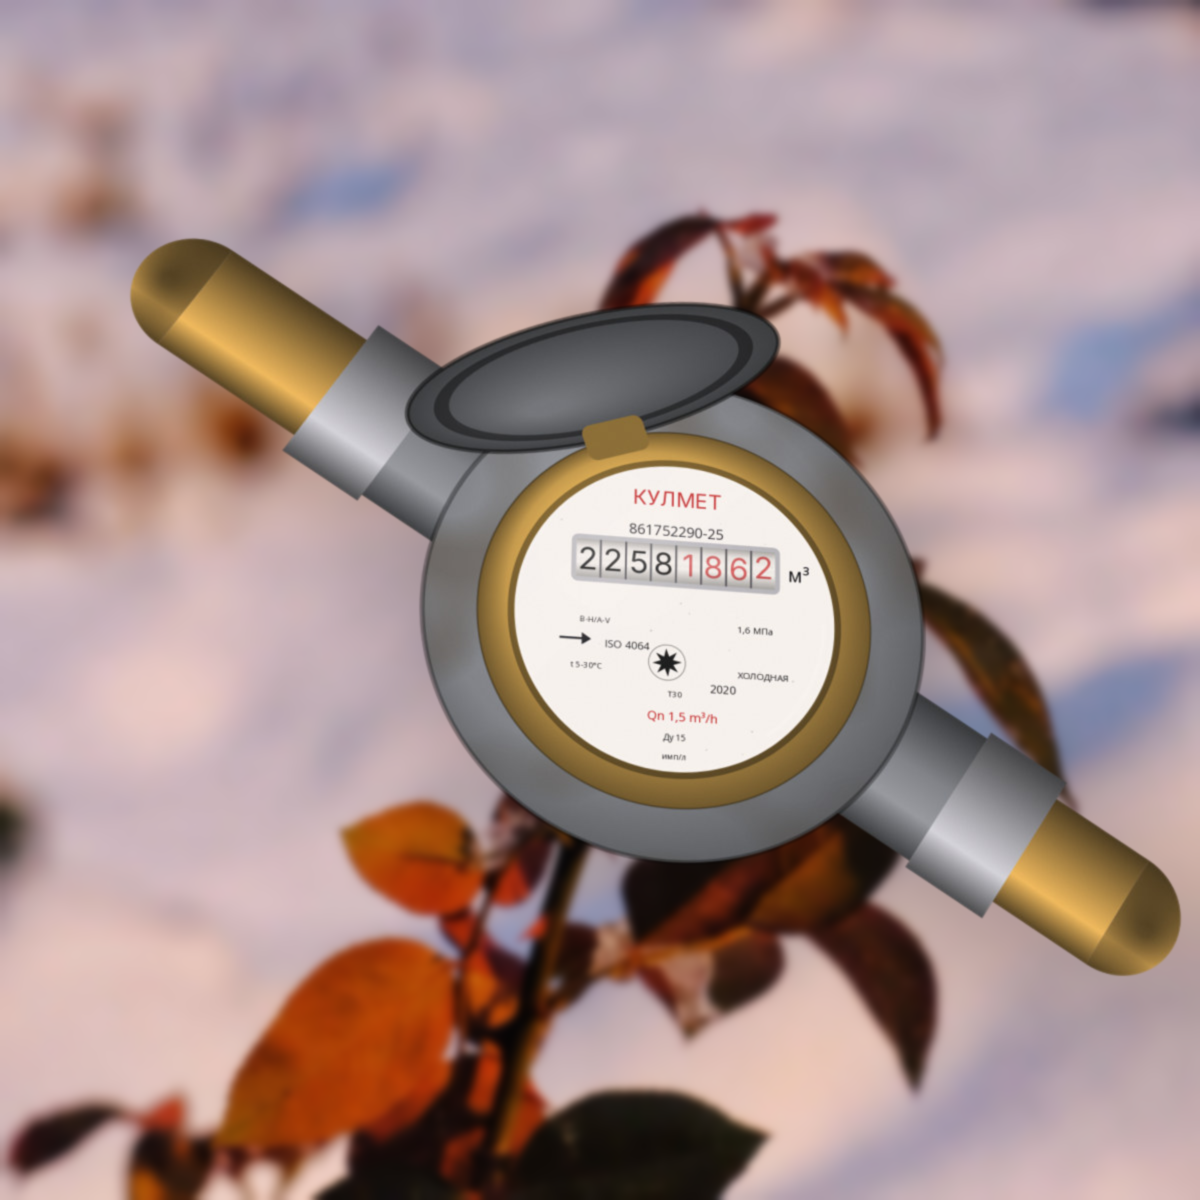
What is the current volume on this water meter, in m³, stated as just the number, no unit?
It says 2258.1862
